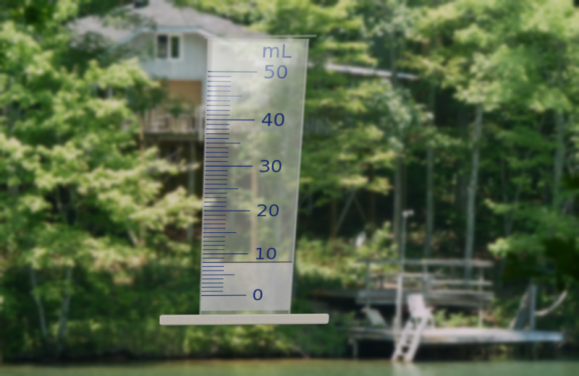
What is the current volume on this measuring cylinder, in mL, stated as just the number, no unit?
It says 8
